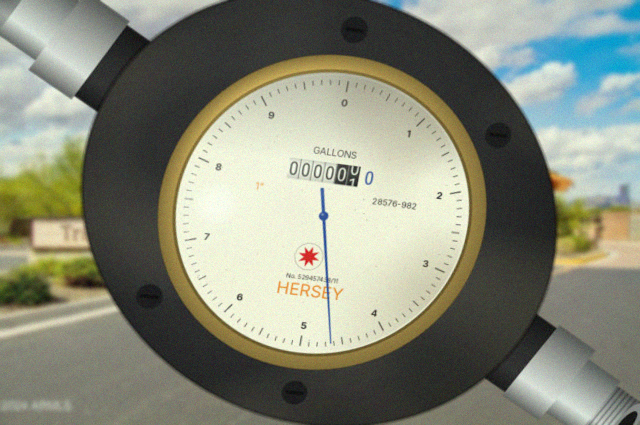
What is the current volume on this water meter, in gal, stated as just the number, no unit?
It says 4.6
